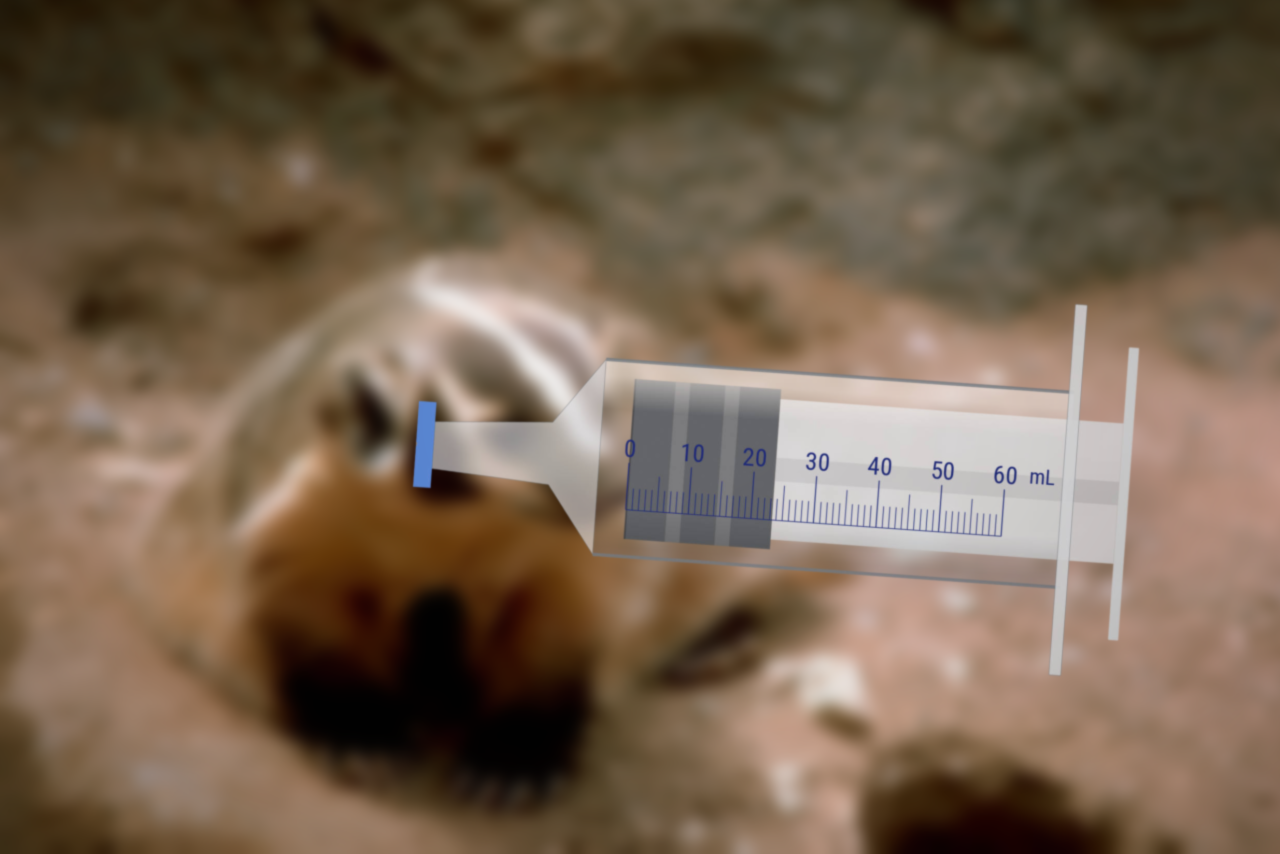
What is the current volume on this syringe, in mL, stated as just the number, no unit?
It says 0
